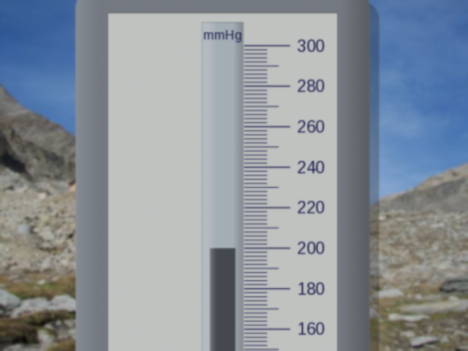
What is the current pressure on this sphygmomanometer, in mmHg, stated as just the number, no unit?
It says 200
